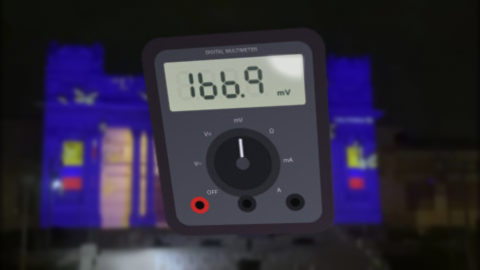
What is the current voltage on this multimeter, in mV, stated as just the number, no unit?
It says 166.9
